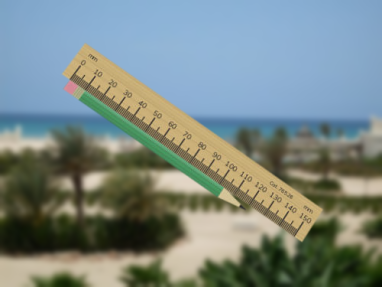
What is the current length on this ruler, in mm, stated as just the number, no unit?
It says 120
